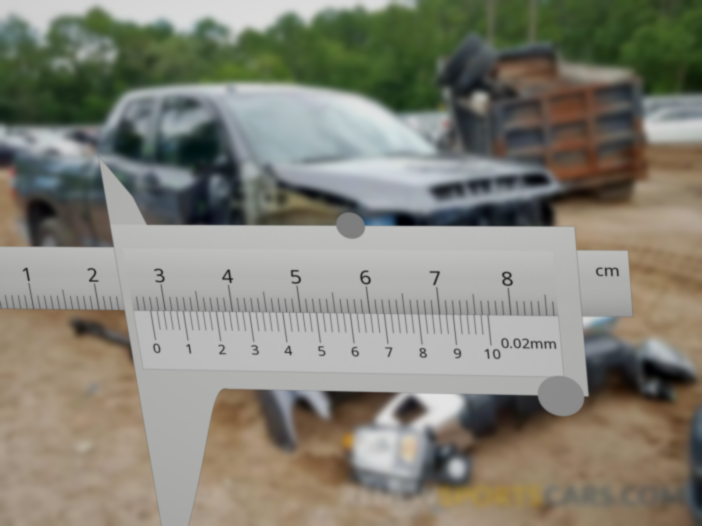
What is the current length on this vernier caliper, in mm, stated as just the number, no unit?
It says 27.8
